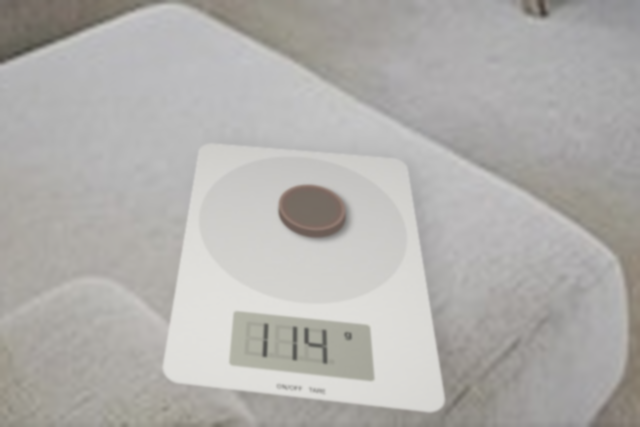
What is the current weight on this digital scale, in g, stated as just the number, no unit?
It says 114
